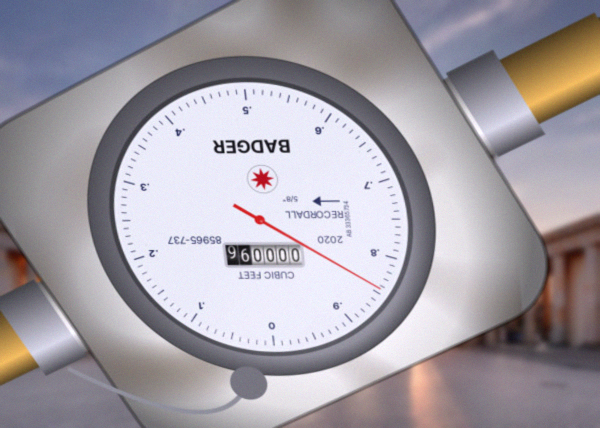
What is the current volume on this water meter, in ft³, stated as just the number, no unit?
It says 95.84
